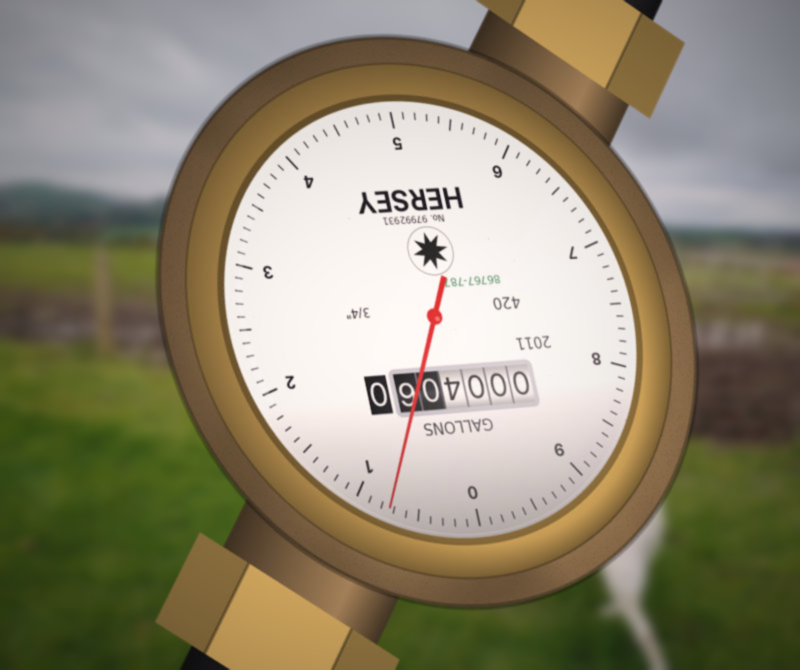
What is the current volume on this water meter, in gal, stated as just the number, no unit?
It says 4060.7
